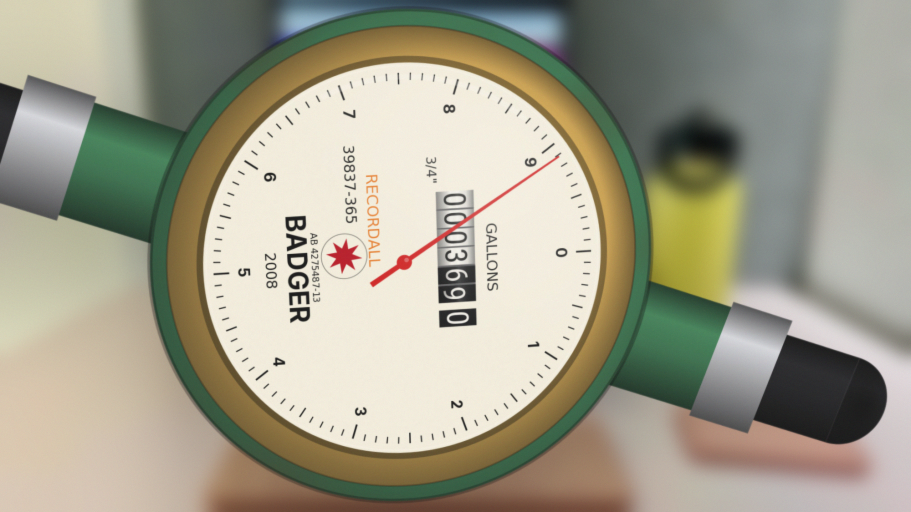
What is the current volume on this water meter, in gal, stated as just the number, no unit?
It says 3689.1
